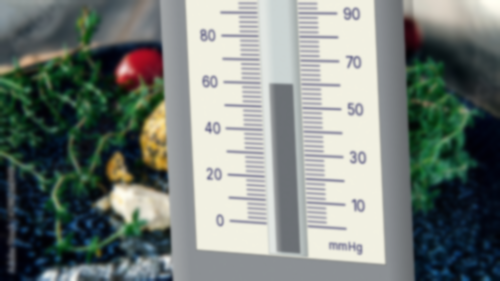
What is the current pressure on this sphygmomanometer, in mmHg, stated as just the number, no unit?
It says 60
